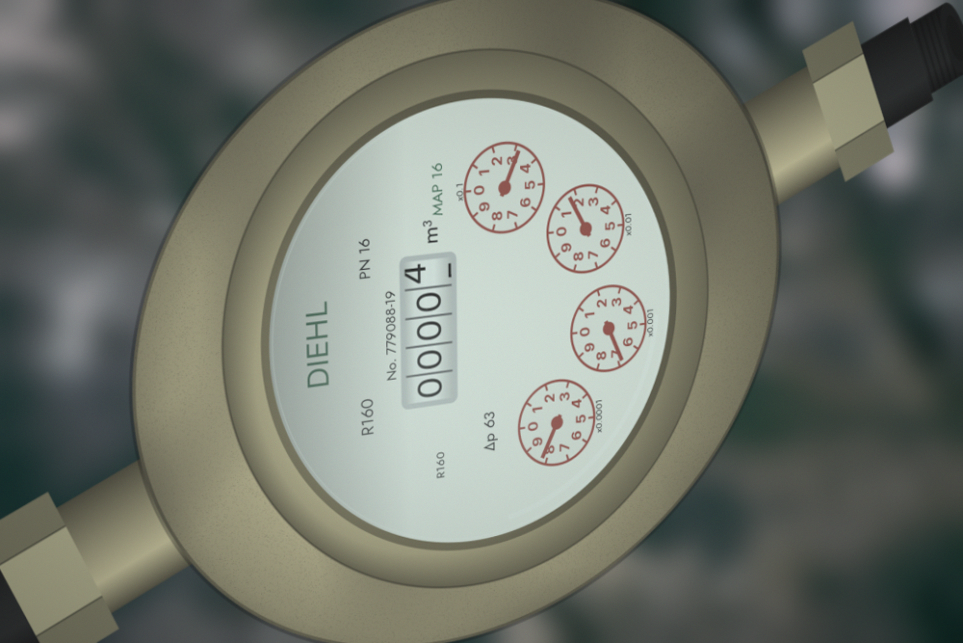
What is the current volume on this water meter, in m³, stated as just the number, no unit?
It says 4.3168
